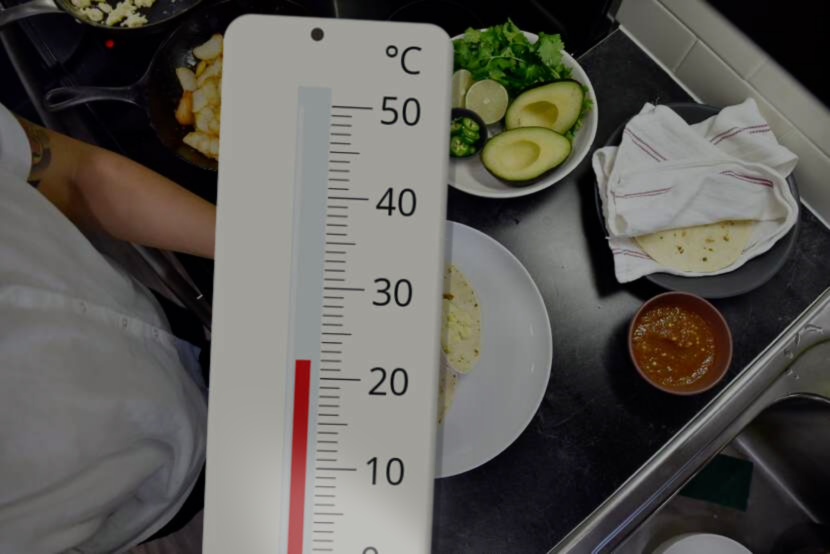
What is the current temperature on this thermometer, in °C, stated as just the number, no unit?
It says 22
